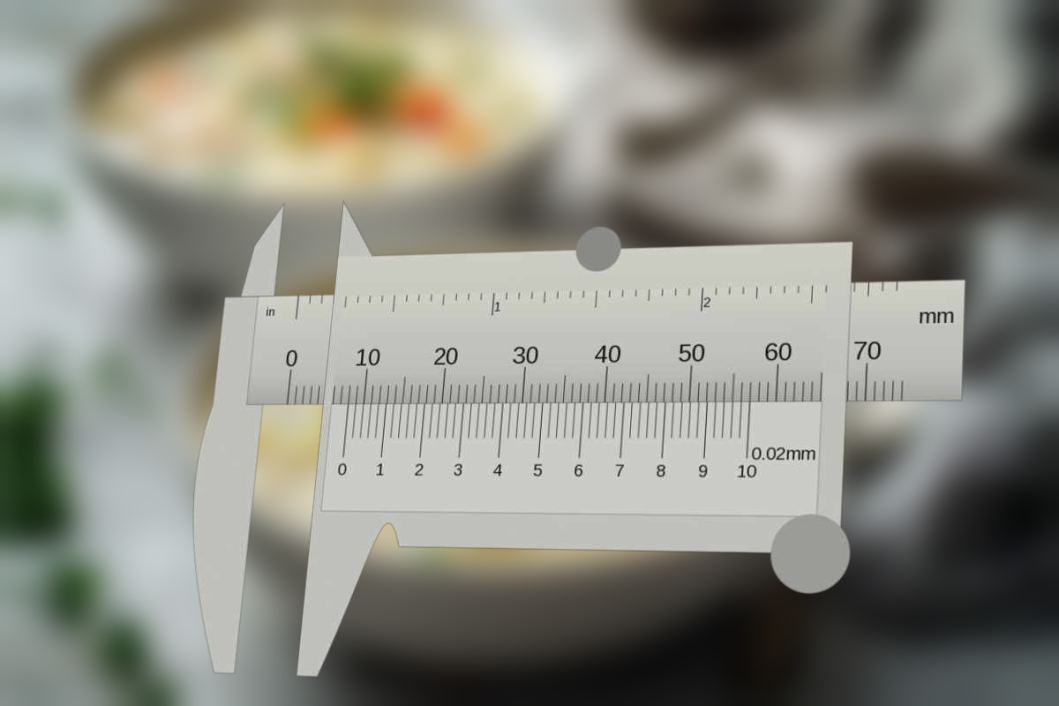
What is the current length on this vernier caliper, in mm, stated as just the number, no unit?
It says 8.0
